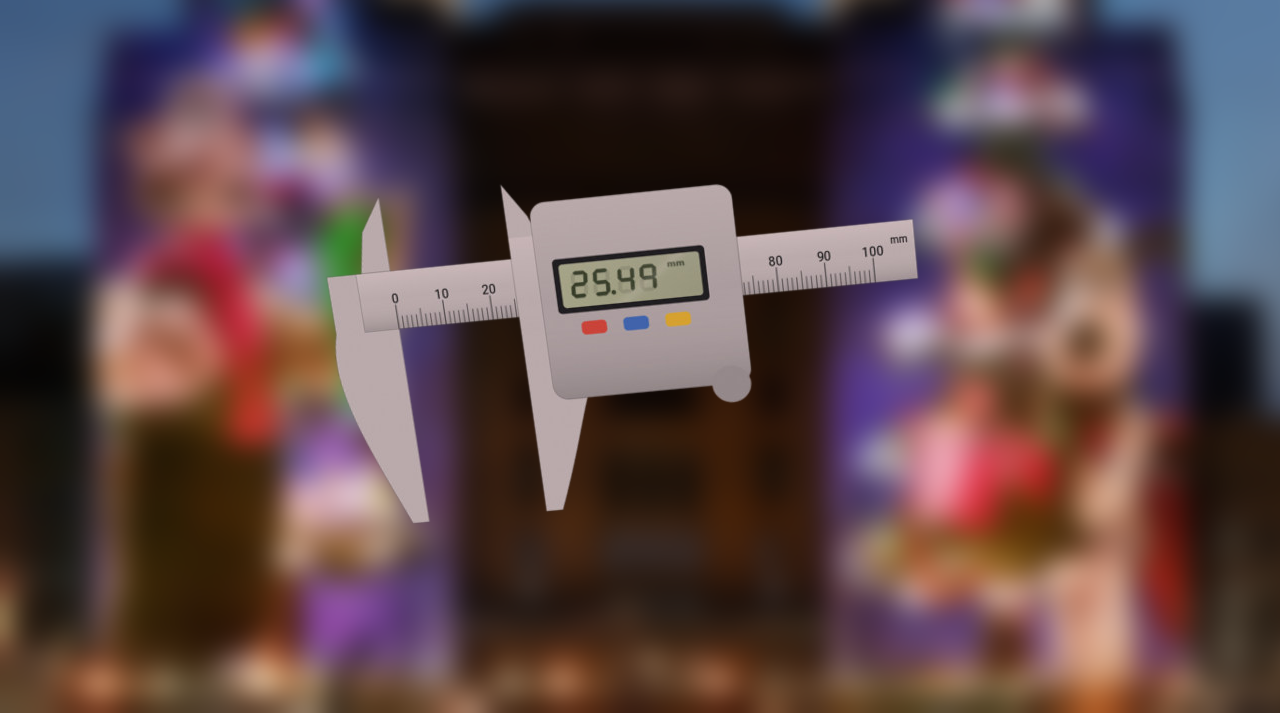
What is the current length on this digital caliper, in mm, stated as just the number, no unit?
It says 25.49
